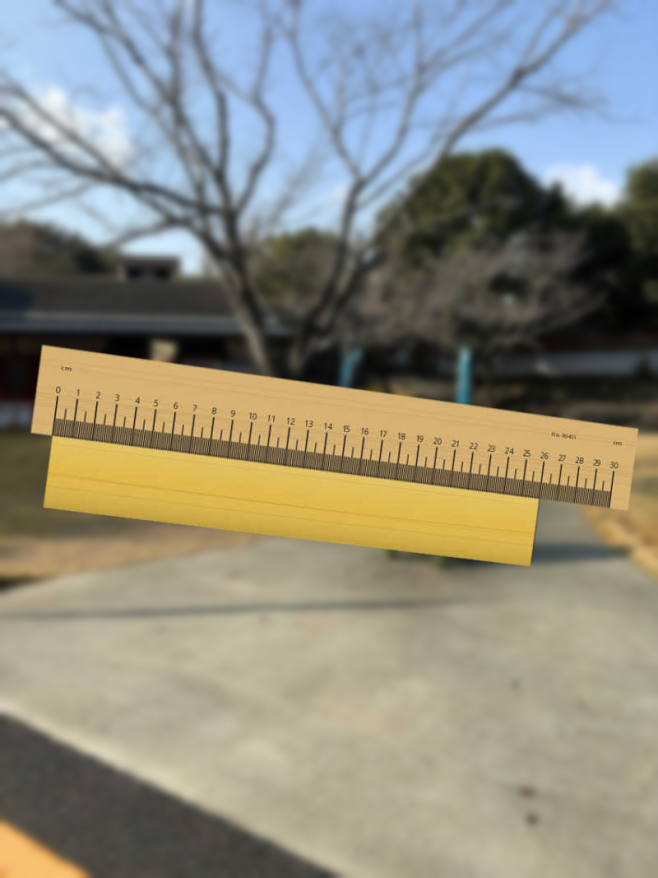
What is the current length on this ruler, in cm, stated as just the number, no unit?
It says 26
